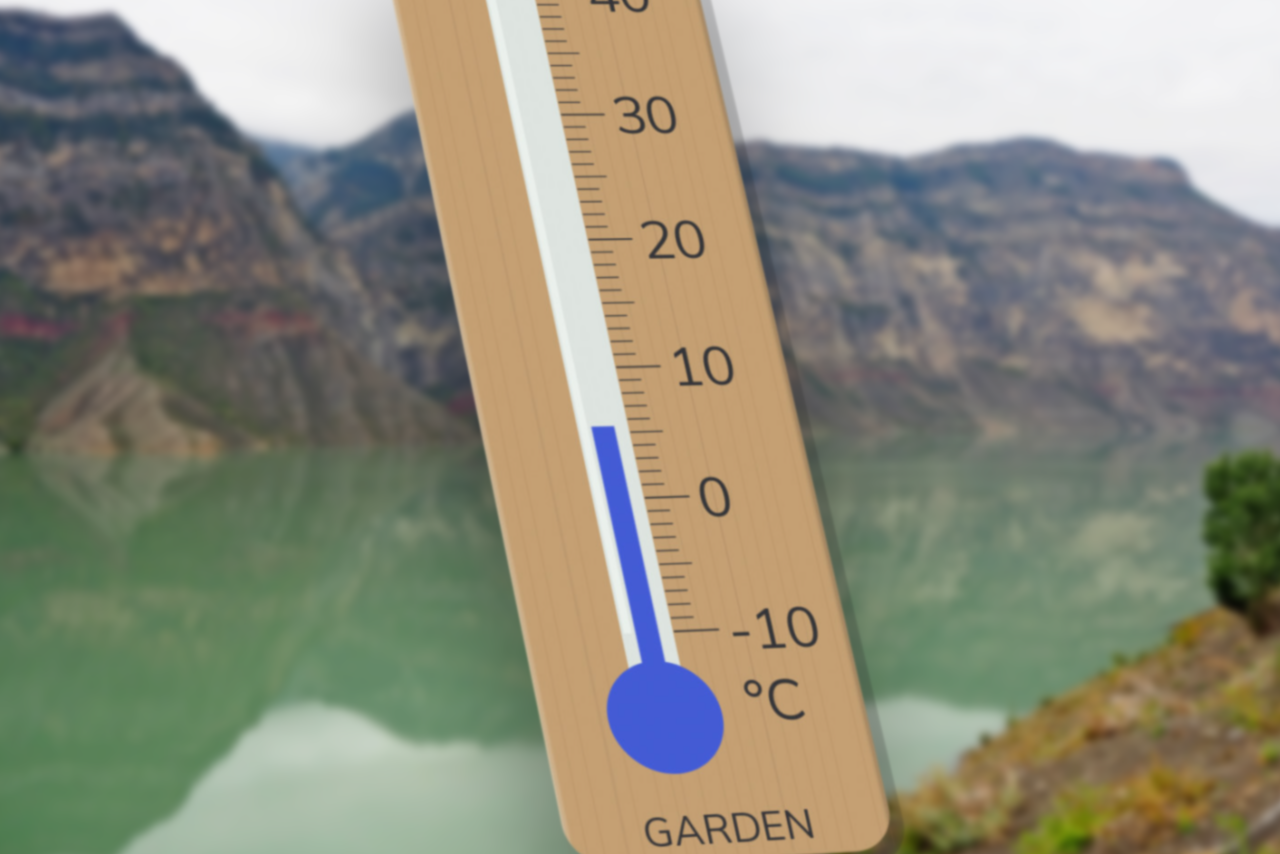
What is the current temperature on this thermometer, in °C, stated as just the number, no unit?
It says 5.5
